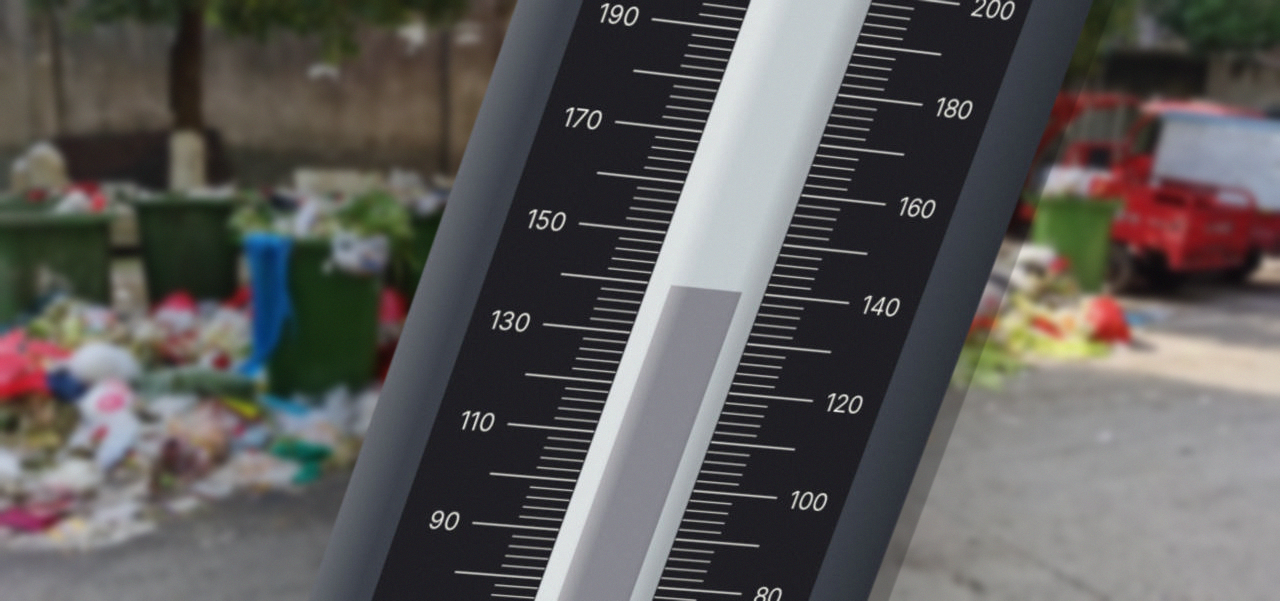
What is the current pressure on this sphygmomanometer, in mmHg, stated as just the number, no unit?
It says 140
